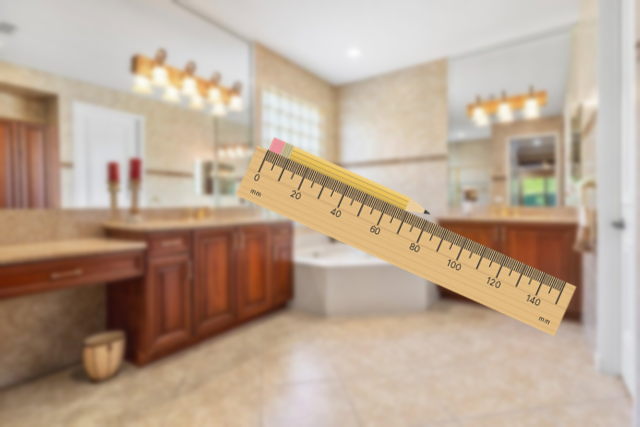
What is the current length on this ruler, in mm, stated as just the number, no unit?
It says 80
